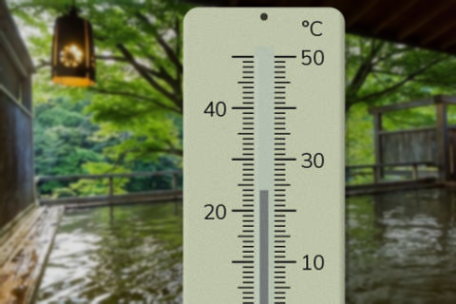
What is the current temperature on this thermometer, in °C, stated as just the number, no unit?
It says 24
